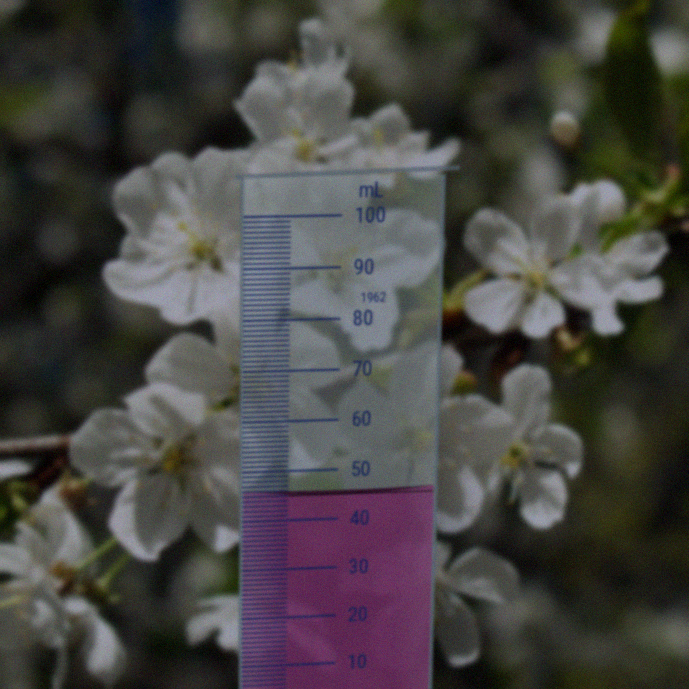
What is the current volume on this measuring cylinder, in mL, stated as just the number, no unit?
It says 45
